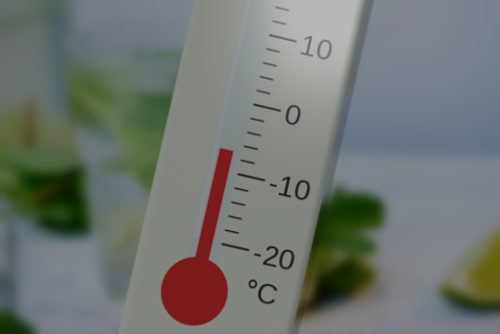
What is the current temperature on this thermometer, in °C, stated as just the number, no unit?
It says -7
